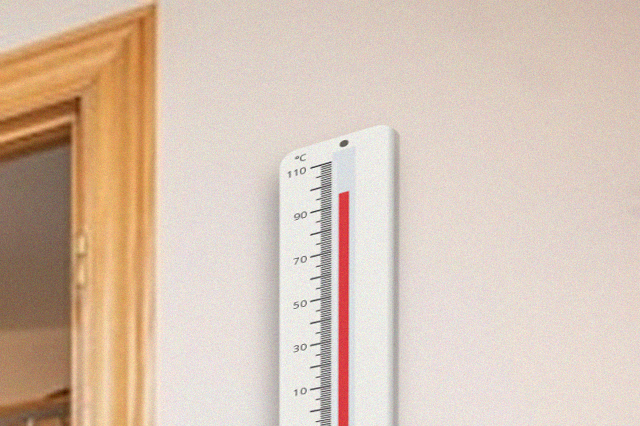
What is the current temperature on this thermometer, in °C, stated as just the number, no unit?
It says 95
